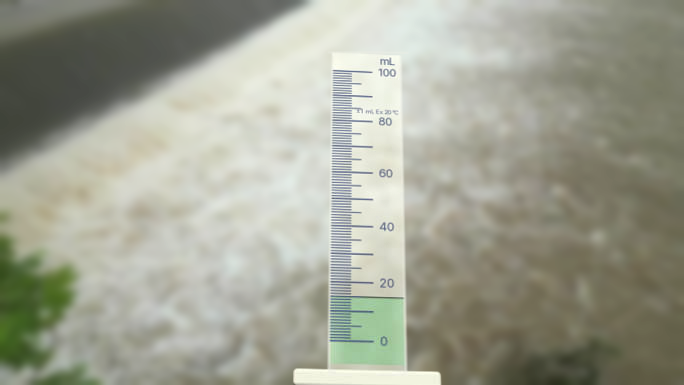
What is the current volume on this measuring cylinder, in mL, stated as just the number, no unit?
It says 15
